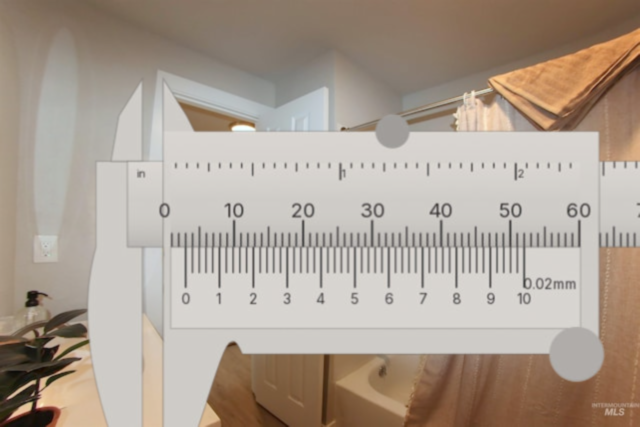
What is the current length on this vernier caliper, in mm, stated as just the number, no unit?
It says 3.0
